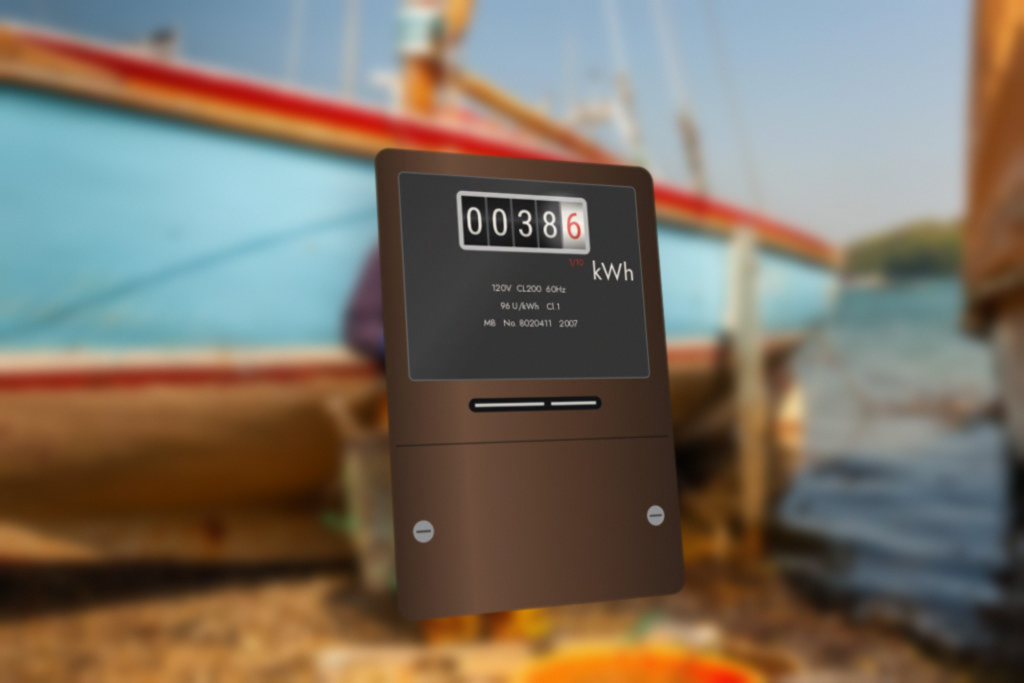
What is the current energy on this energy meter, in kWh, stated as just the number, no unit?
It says 38.6
